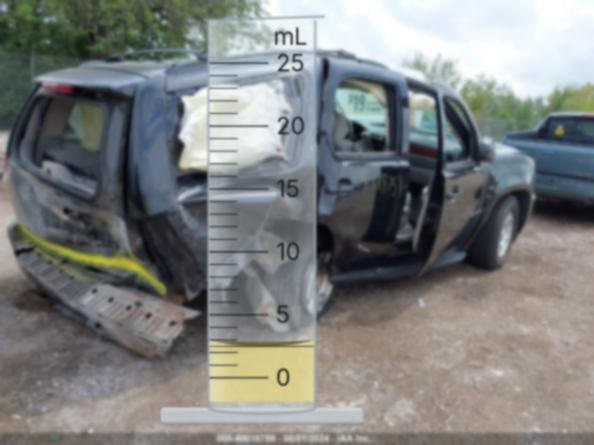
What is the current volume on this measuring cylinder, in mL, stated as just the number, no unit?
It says 2.5
